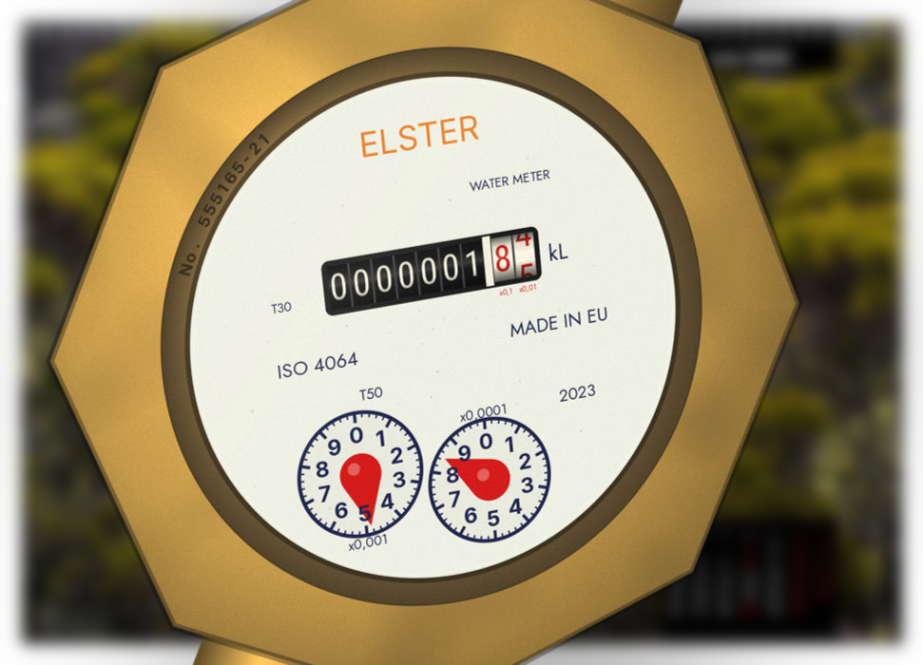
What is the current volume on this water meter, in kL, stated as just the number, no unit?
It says 1.8448
